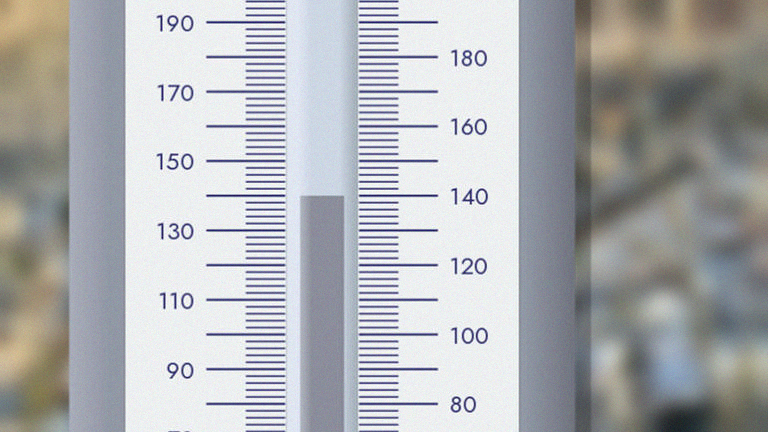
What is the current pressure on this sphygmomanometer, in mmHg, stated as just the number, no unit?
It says 140
